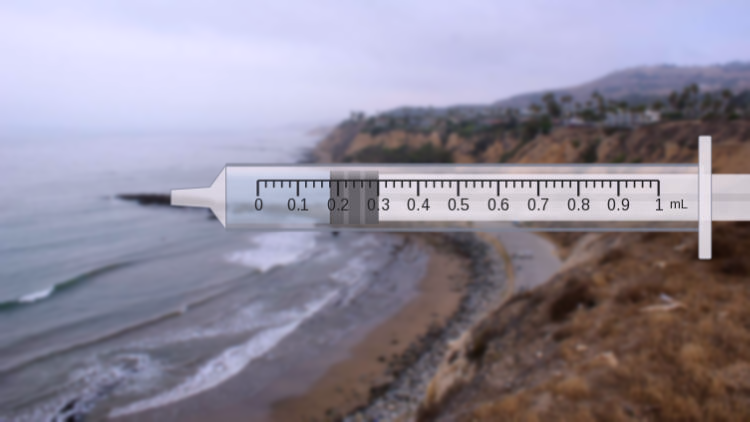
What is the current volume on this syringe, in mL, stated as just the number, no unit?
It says 0.18
